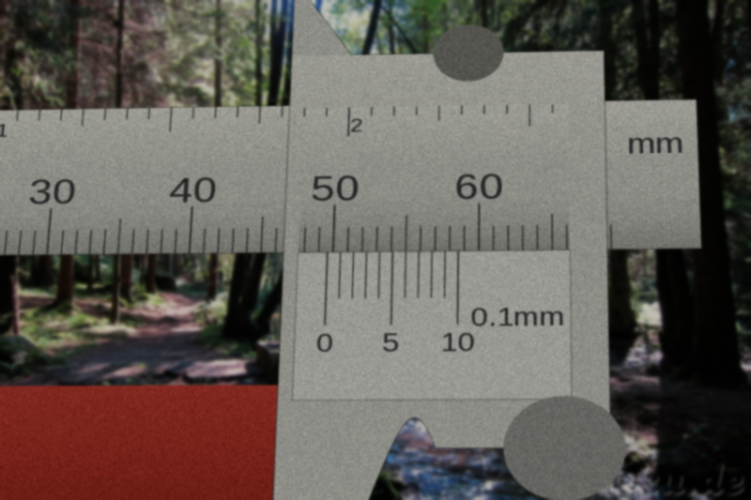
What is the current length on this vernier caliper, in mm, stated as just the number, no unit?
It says 49.6
